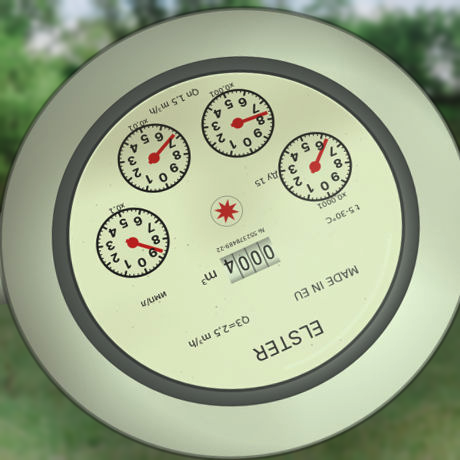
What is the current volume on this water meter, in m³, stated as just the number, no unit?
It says 3.8676
